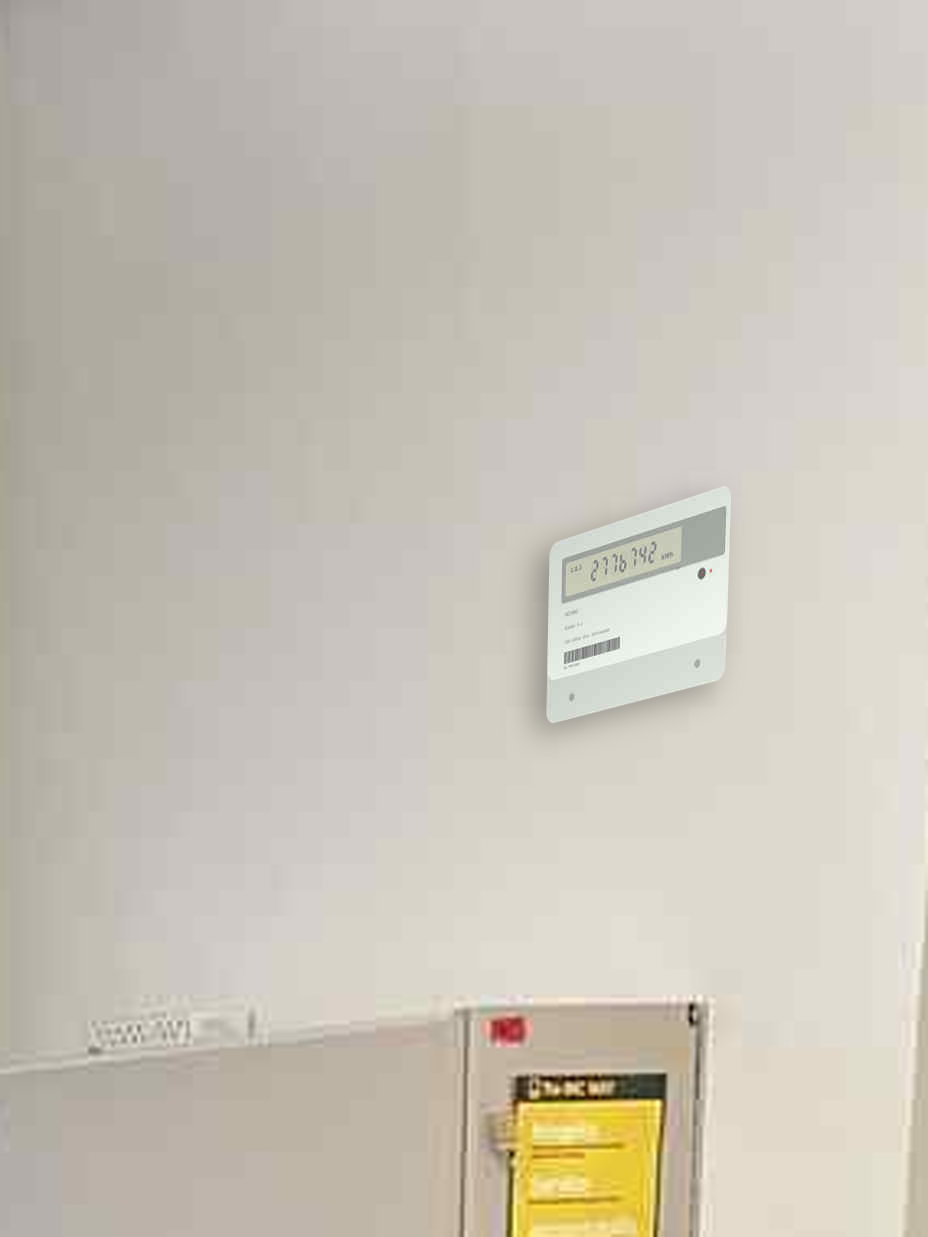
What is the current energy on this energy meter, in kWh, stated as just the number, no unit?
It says 2776742
